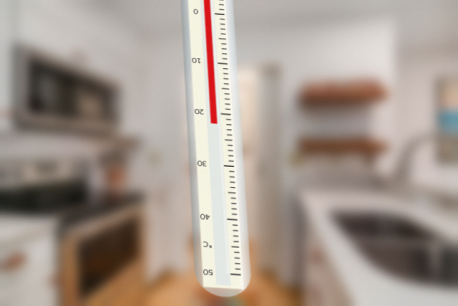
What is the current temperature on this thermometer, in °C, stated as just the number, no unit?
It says 22
